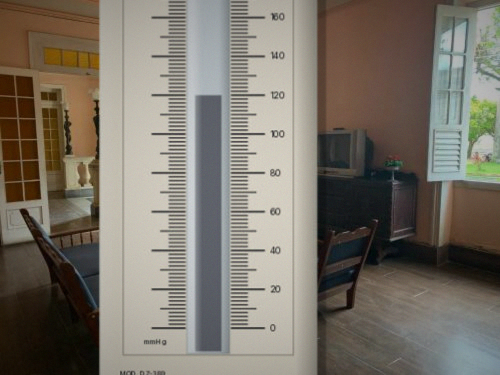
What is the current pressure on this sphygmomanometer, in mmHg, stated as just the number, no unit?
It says 120
